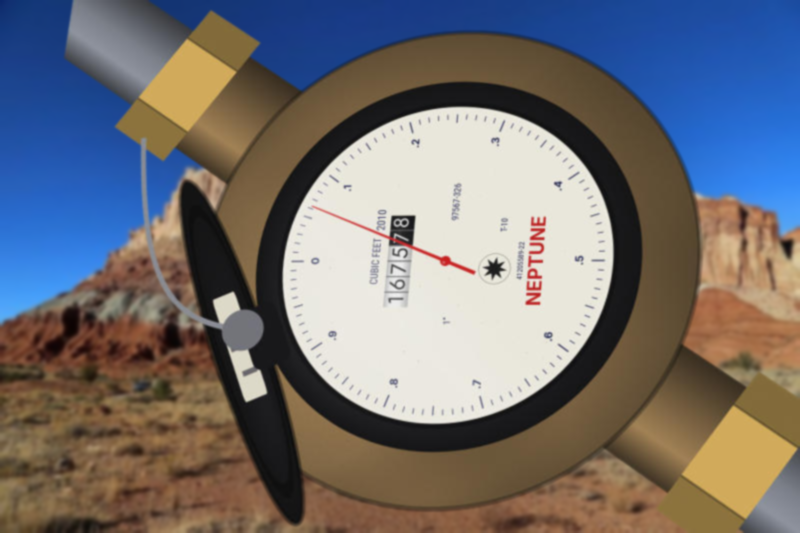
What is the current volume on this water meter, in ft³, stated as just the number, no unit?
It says 167578.06
